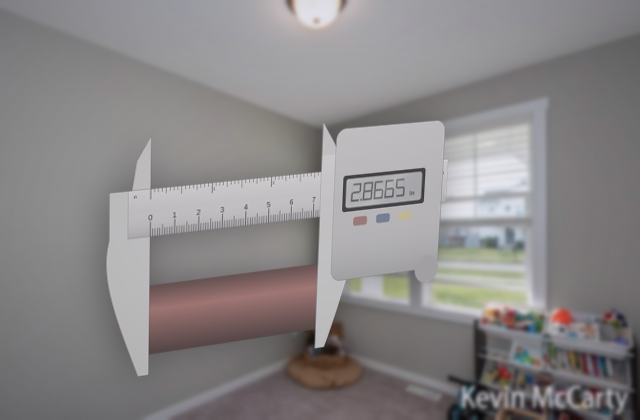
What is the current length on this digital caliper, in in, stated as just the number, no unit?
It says 2.8665
